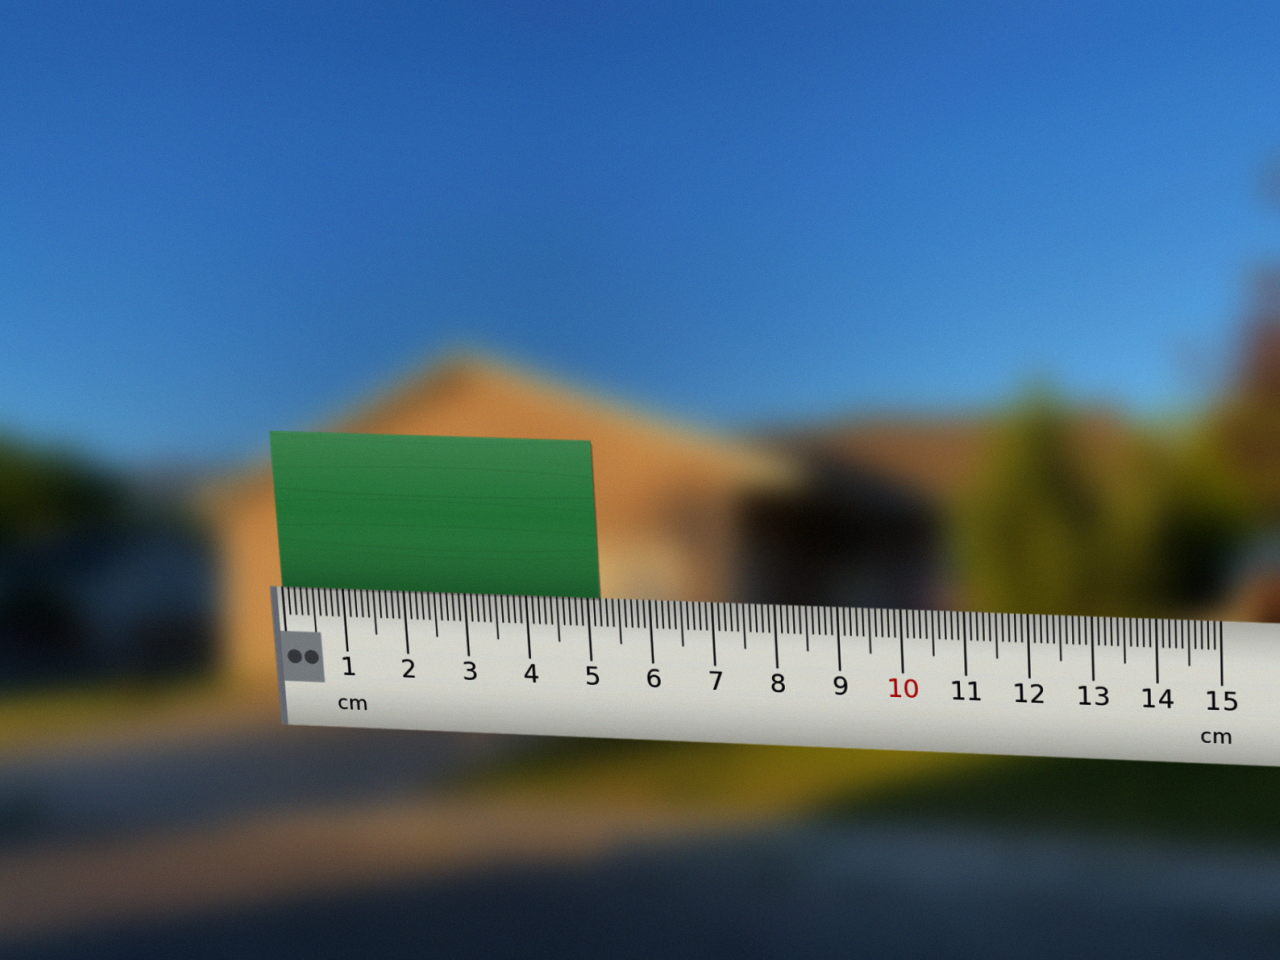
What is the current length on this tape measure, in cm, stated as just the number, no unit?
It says 5.2
